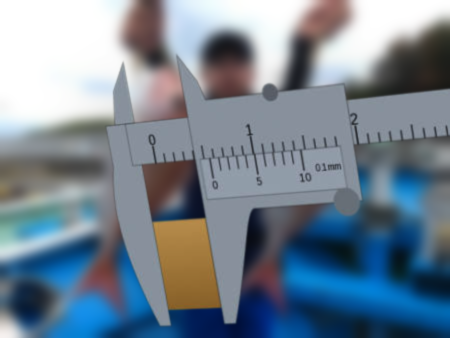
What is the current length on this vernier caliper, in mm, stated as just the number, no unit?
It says 5.6
